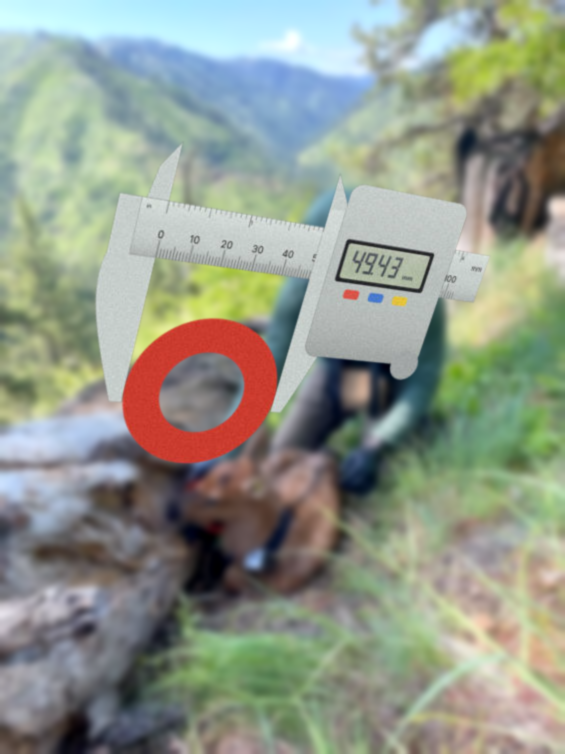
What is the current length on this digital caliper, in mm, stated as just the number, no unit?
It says 49.43
